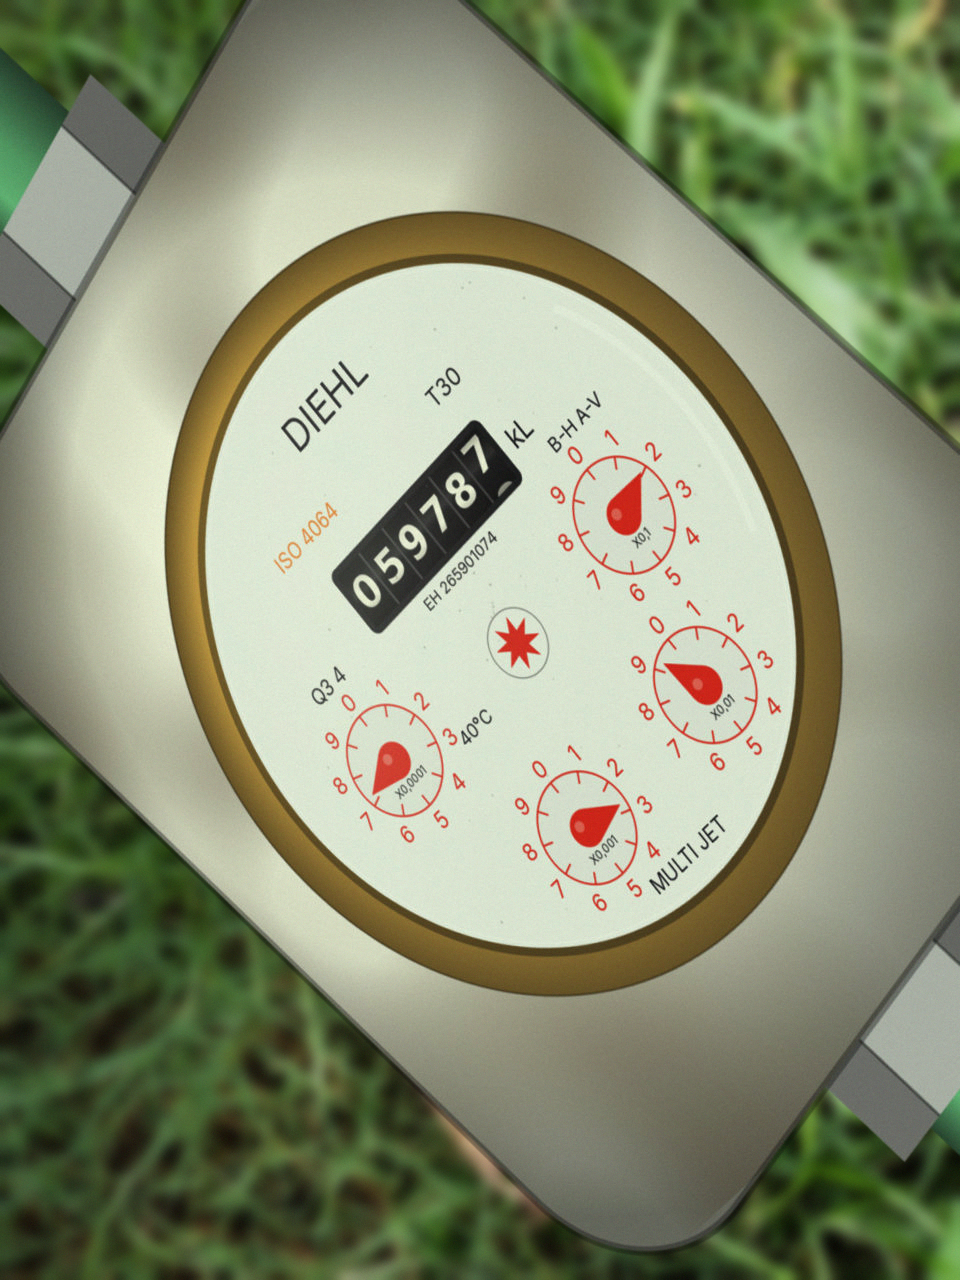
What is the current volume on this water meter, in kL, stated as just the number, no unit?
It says 59787.1927
